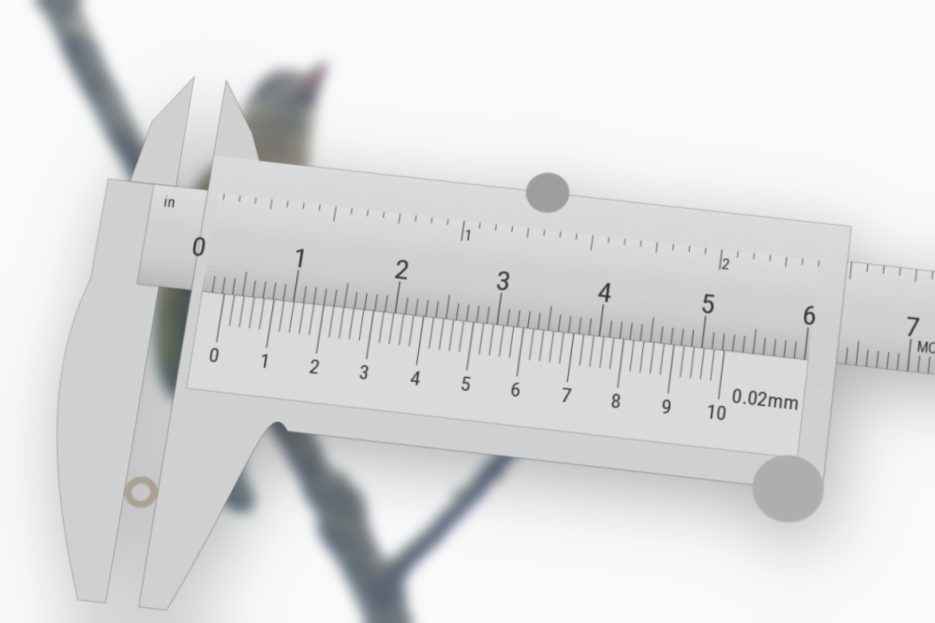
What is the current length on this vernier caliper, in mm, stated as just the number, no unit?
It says 3.2
